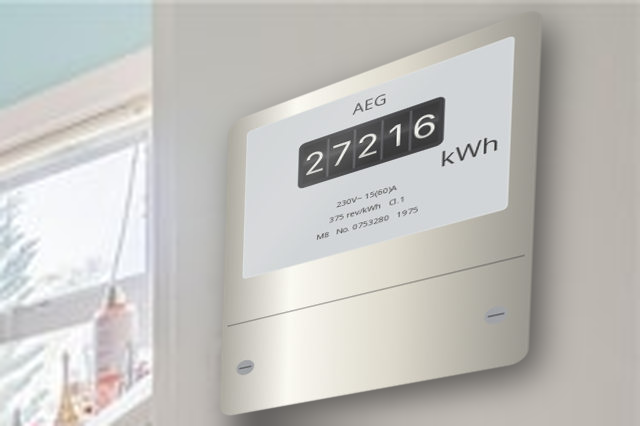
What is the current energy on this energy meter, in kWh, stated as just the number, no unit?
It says 27216
